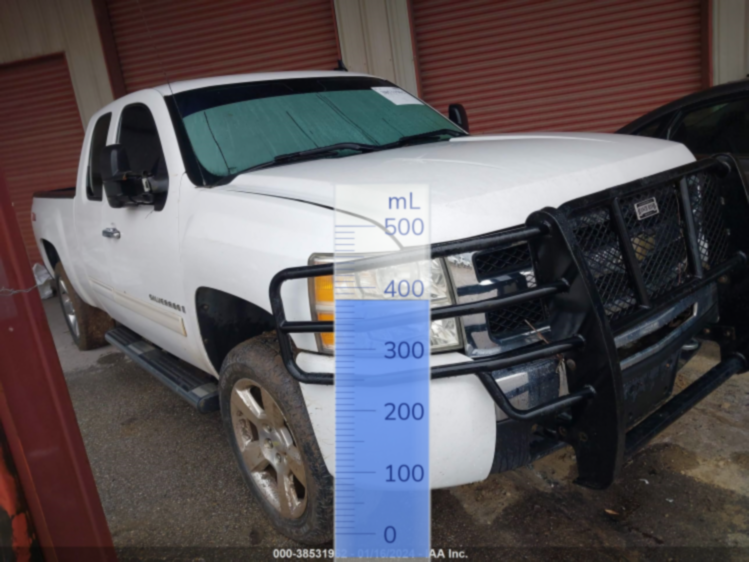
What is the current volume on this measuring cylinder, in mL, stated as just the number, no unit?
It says 380
